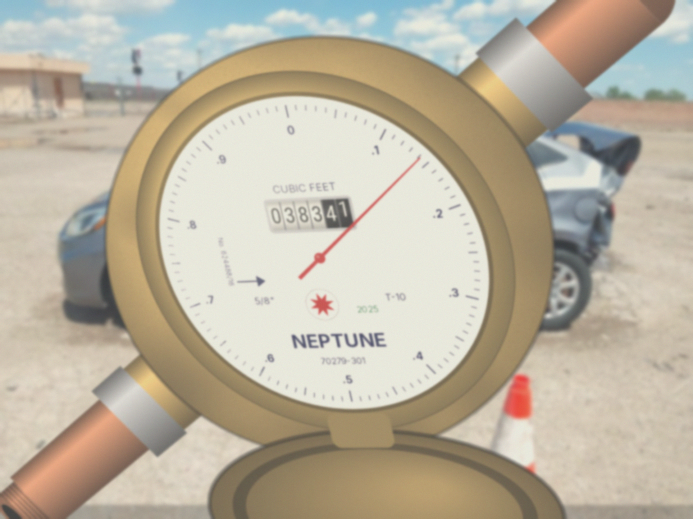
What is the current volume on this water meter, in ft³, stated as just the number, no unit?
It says 38341.14
